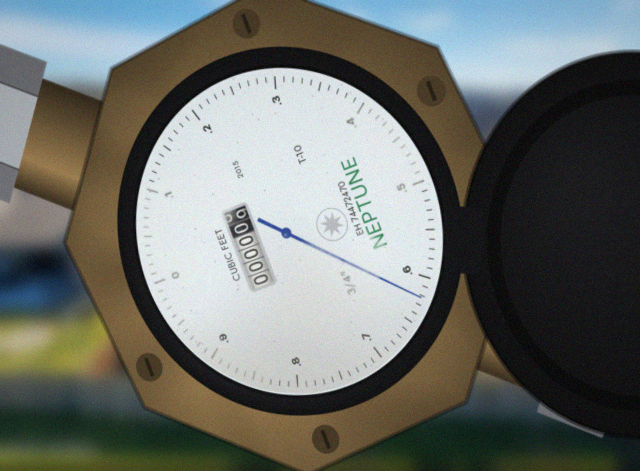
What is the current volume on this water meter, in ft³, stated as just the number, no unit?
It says 8.62
